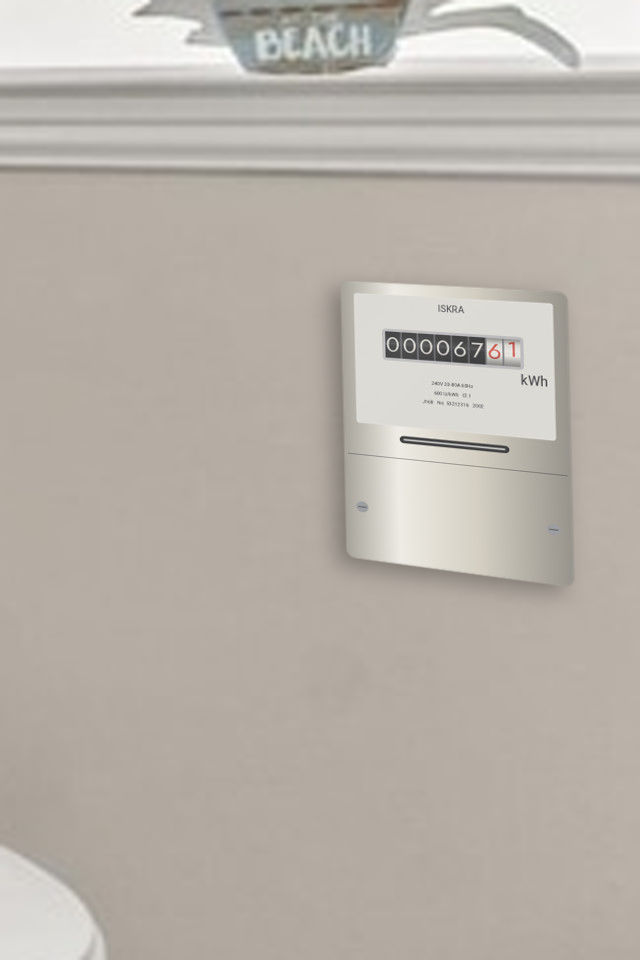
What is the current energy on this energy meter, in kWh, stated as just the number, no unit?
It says 67.61
